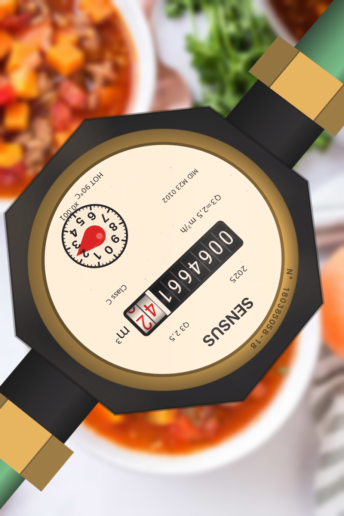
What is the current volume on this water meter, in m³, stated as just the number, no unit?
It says 64661.422
